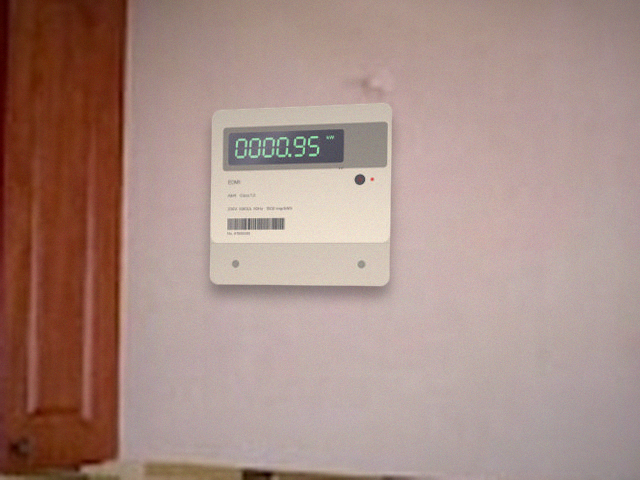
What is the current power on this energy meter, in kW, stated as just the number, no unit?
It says 0.95
